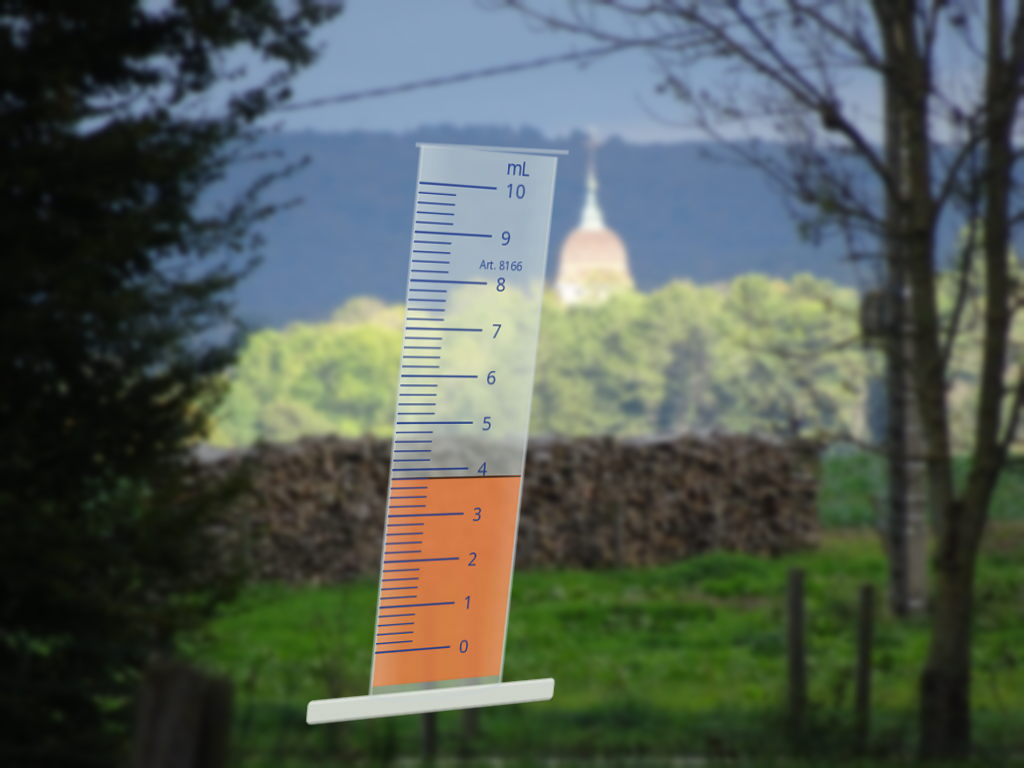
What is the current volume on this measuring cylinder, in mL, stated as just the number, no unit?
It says 3.8
